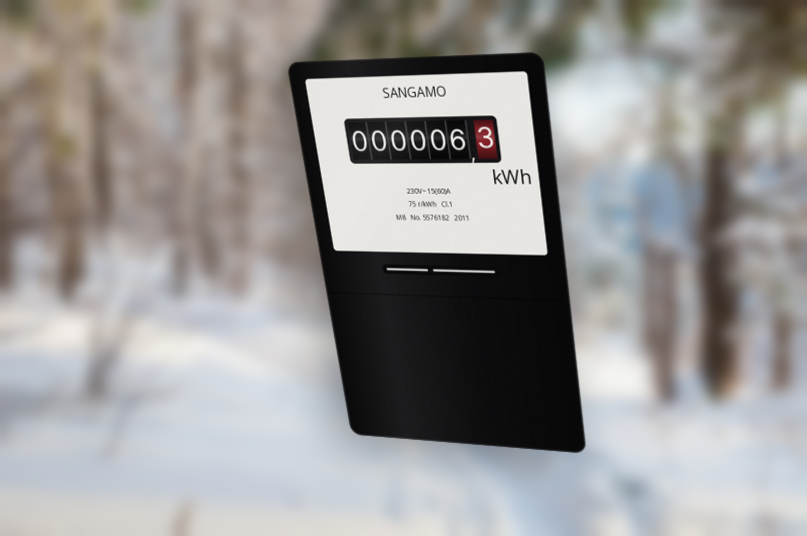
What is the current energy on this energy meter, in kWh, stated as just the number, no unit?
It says 6.3
